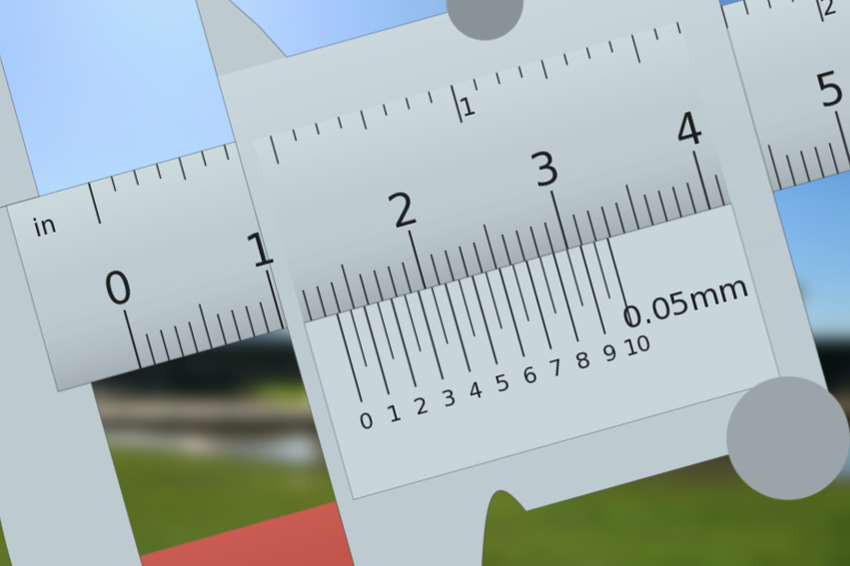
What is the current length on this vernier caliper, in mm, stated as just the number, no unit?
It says 13.8
